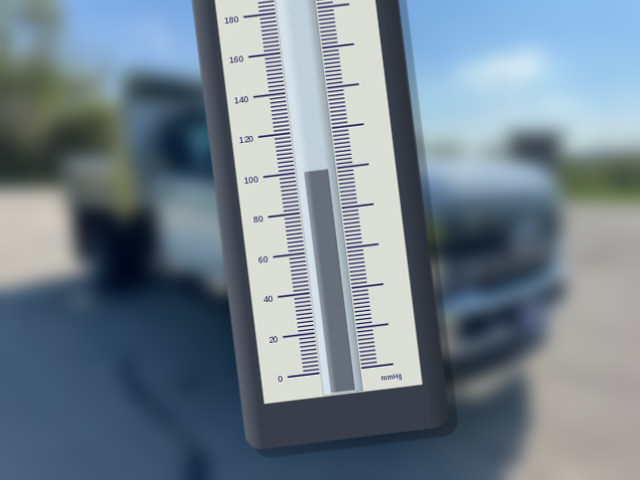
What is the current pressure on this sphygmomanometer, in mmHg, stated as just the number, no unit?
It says 100
